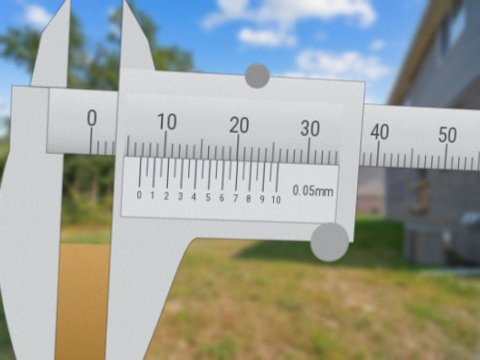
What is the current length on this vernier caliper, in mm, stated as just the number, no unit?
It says 6.8
